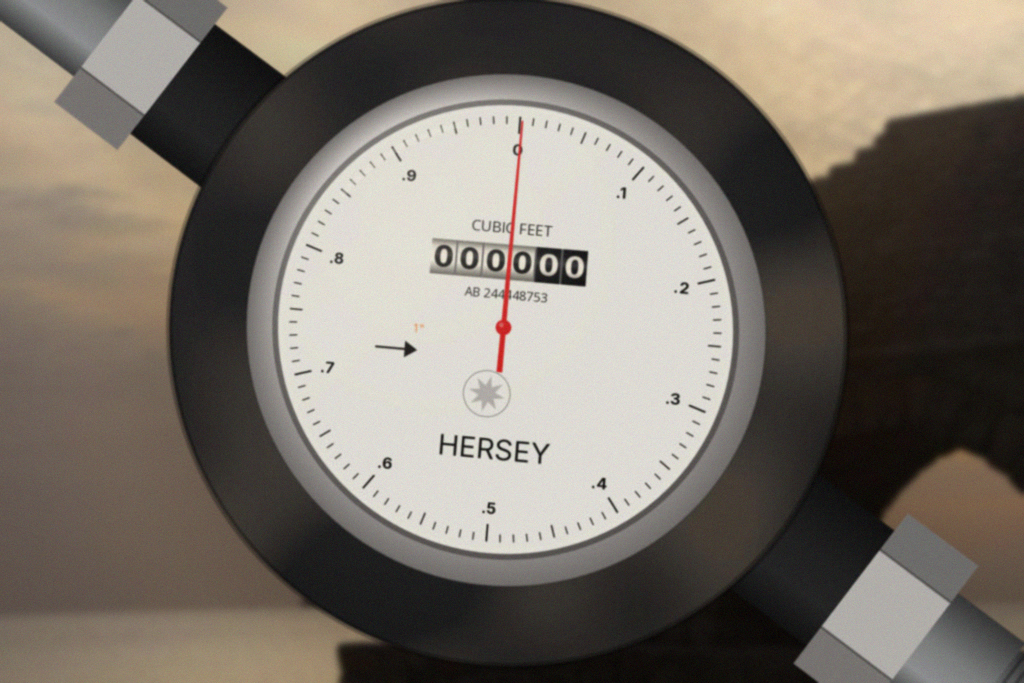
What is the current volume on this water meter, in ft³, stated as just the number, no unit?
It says 0.00
